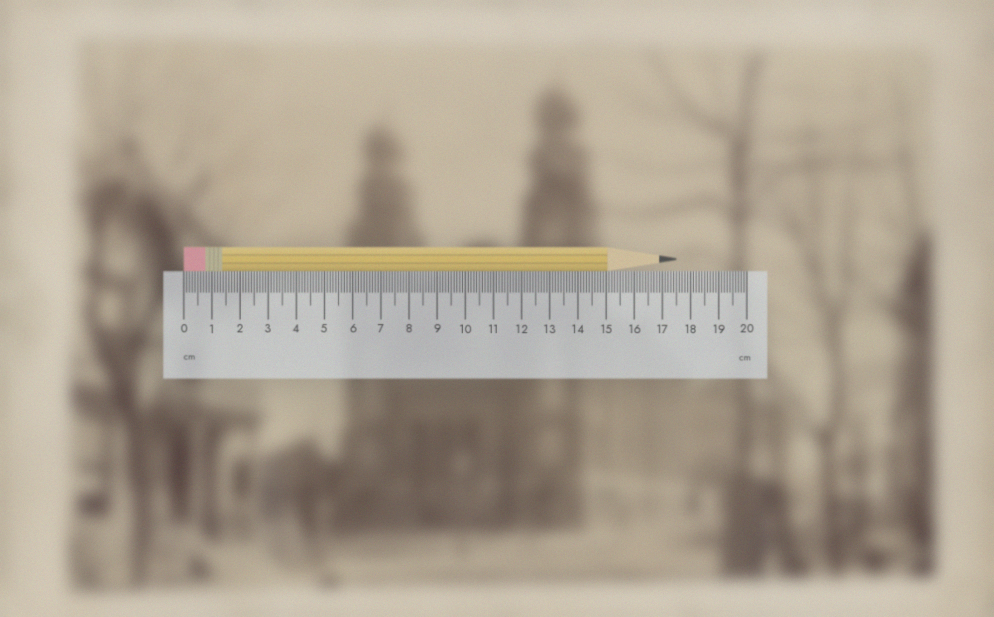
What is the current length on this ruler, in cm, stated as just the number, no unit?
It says 17.5
